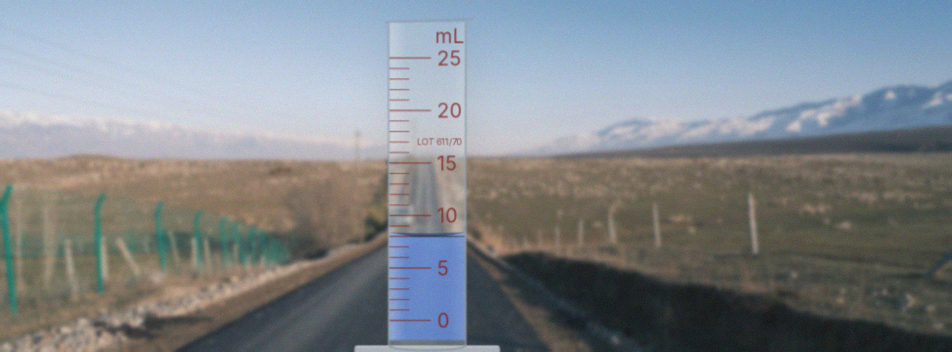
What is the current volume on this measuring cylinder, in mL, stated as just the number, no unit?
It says 8
